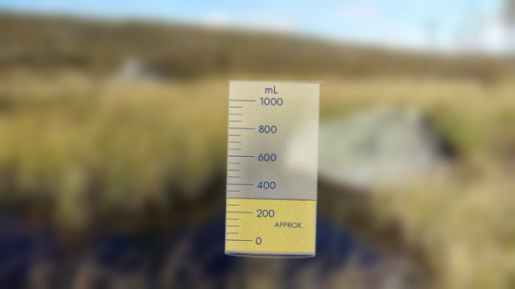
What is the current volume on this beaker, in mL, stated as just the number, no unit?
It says 300
